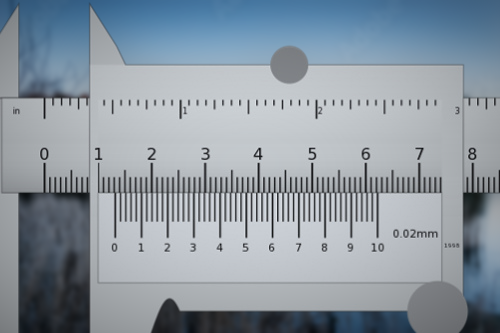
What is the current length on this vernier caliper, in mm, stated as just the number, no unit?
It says 13.2
